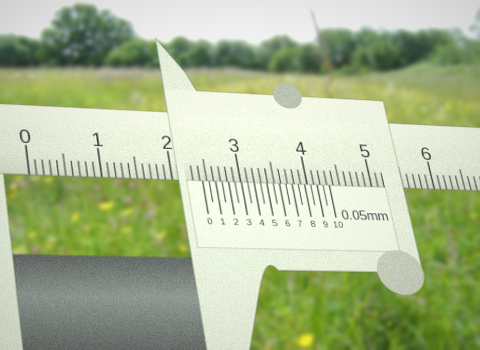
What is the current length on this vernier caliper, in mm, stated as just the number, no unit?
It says 24.4
